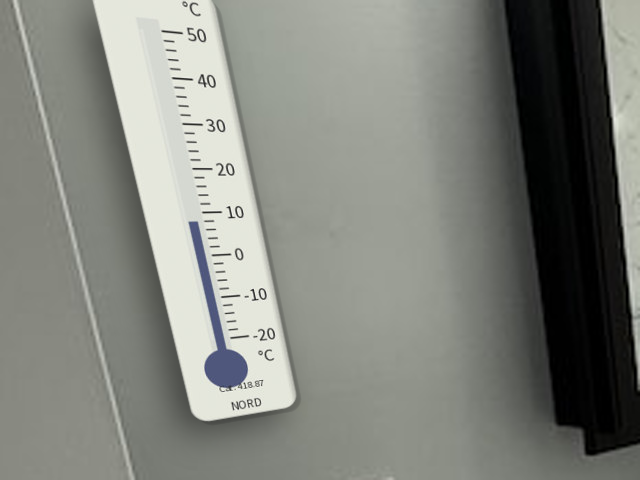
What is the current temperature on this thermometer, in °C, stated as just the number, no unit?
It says 8
